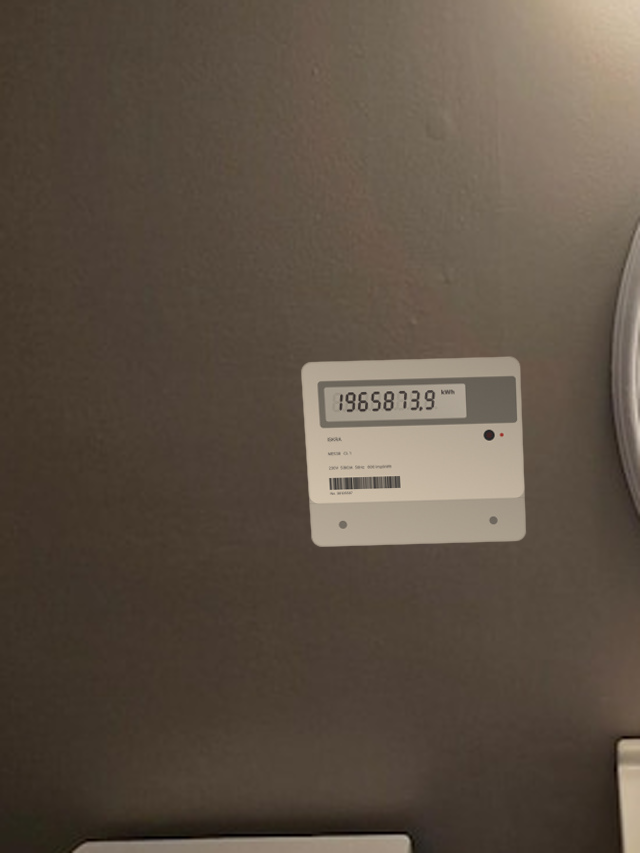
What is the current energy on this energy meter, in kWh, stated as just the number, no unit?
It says 1965873.9
